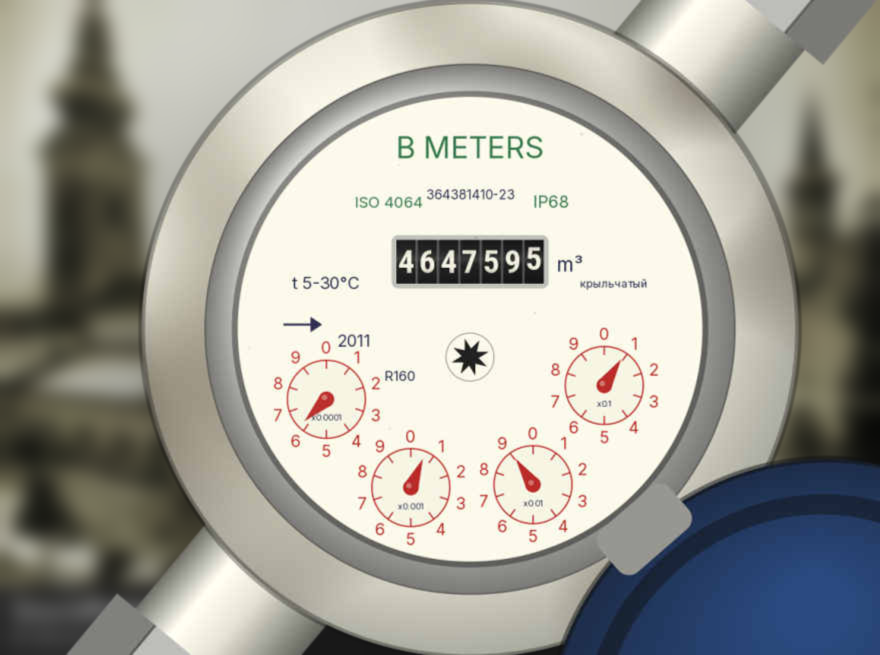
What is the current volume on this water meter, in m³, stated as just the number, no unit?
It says 4647595.0906
